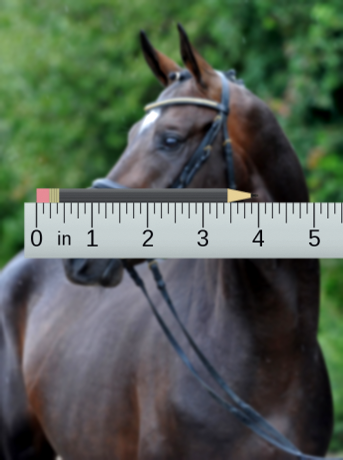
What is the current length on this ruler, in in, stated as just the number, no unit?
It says 4
